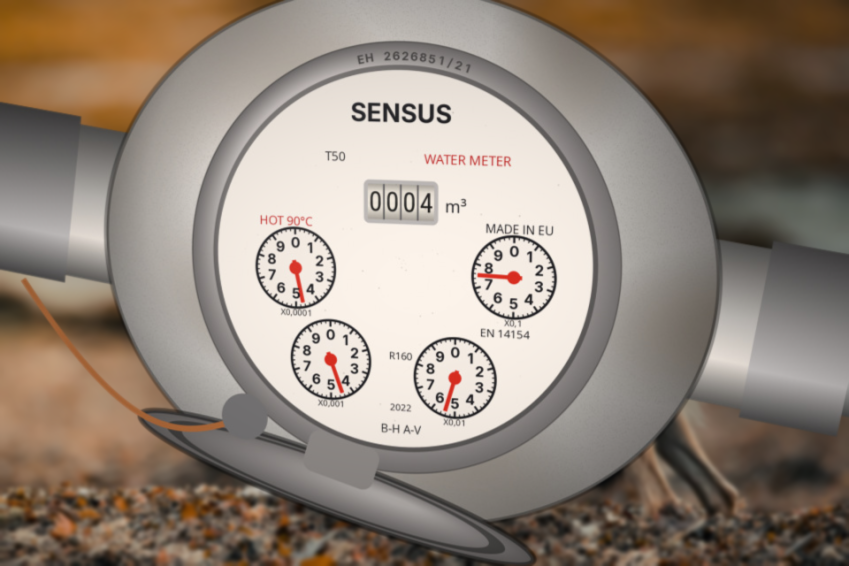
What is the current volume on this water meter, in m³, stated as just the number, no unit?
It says 4.7544
